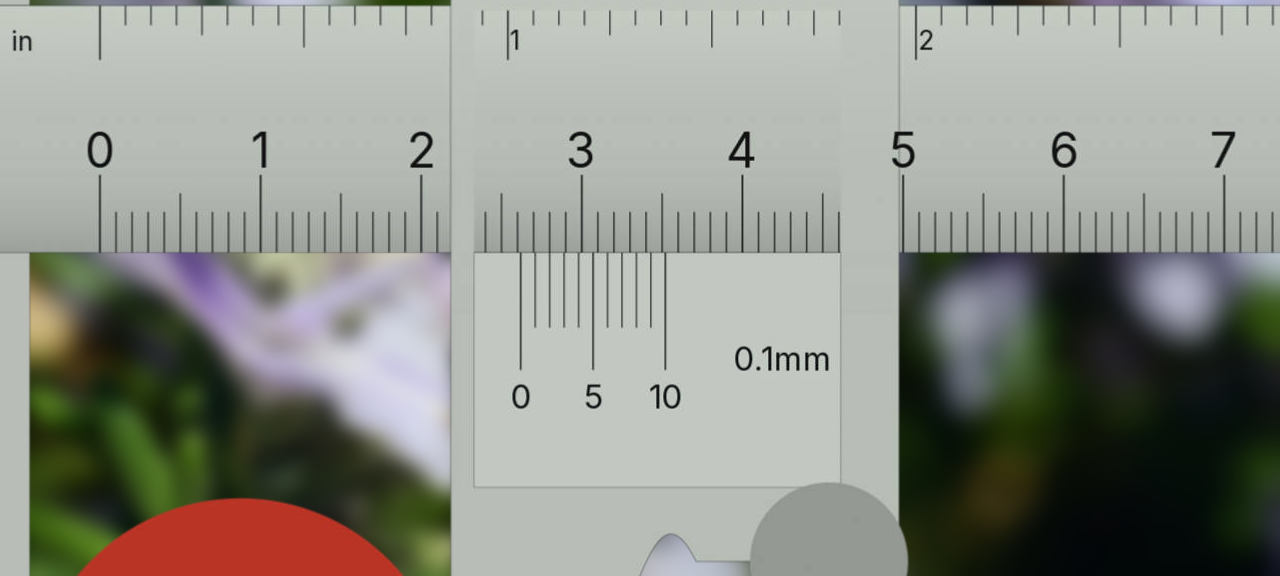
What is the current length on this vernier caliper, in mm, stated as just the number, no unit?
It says 26.2
